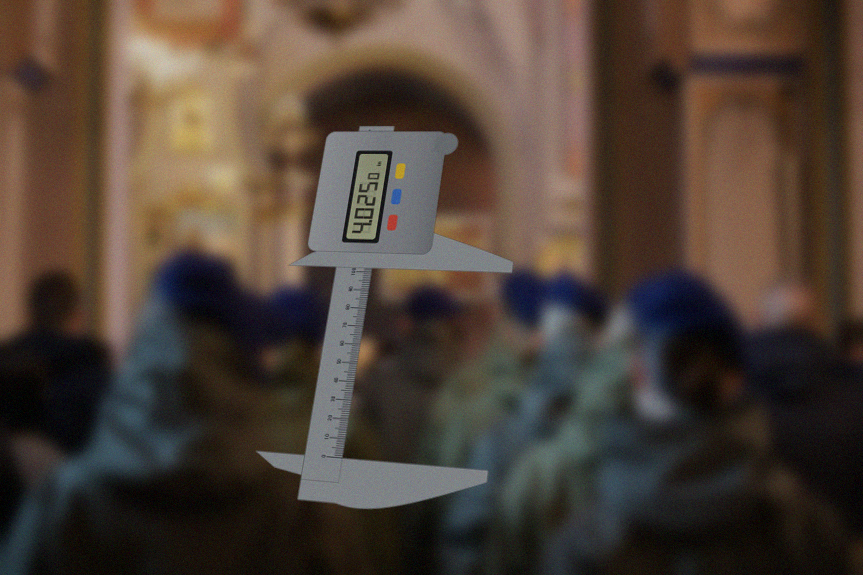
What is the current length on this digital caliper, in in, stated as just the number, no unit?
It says 4.0250
